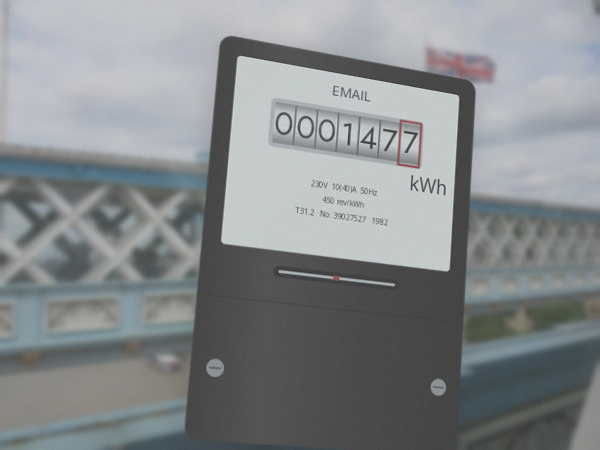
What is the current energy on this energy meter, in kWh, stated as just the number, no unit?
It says 147.7
